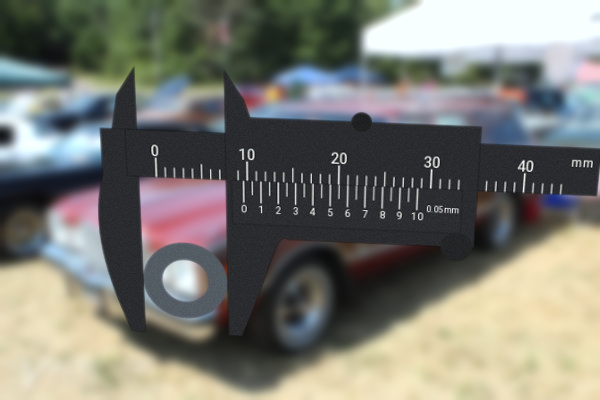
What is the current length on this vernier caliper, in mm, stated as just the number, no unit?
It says 9.6
